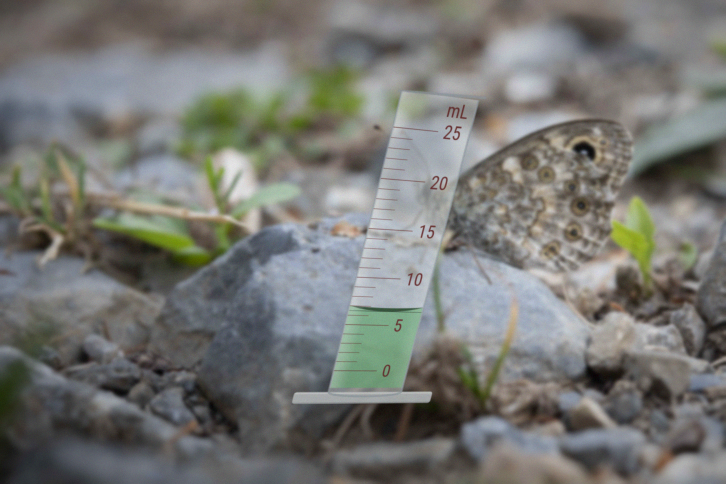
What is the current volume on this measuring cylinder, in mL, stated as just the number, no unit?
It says 6.5
